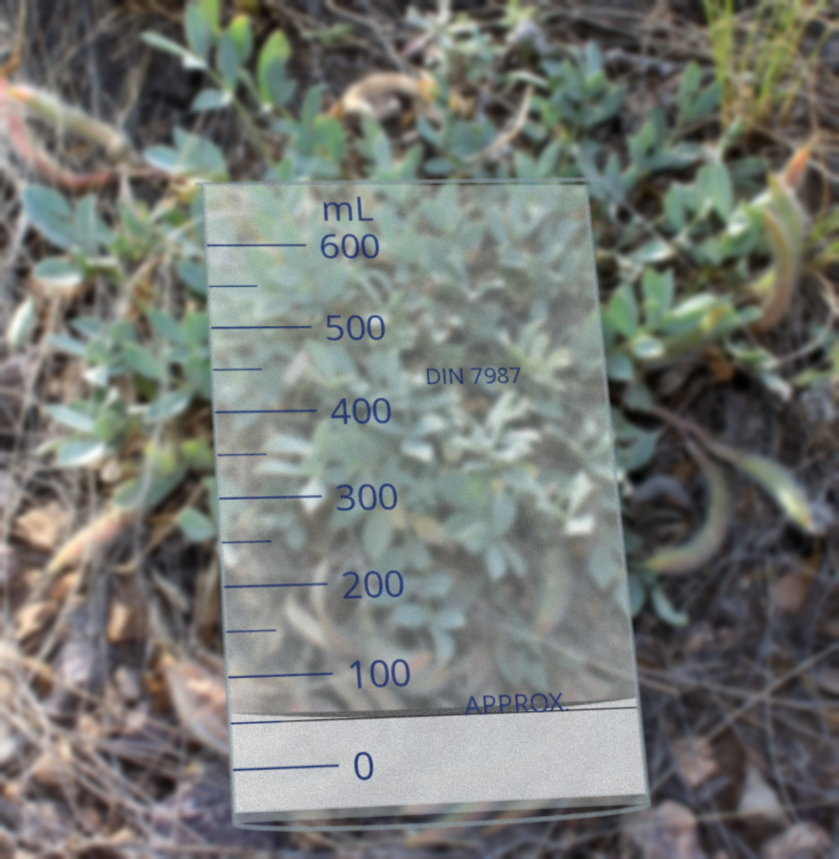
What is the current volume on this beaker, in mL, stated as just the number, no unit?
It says 50
